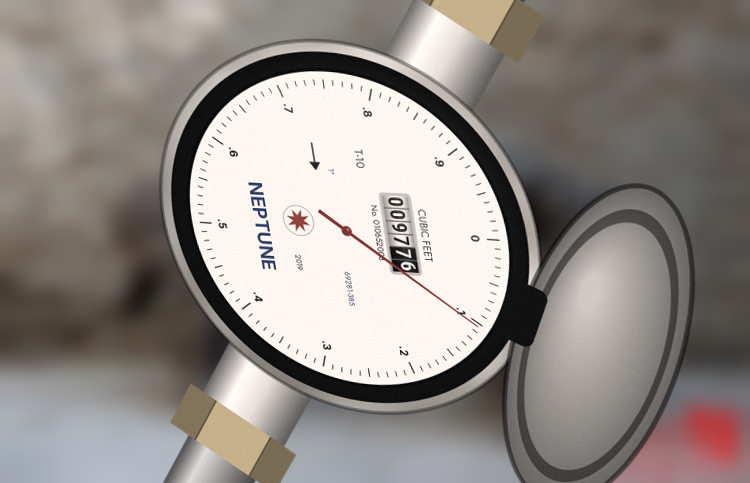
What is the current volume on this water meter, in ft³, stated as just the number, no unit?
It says 9776.10
